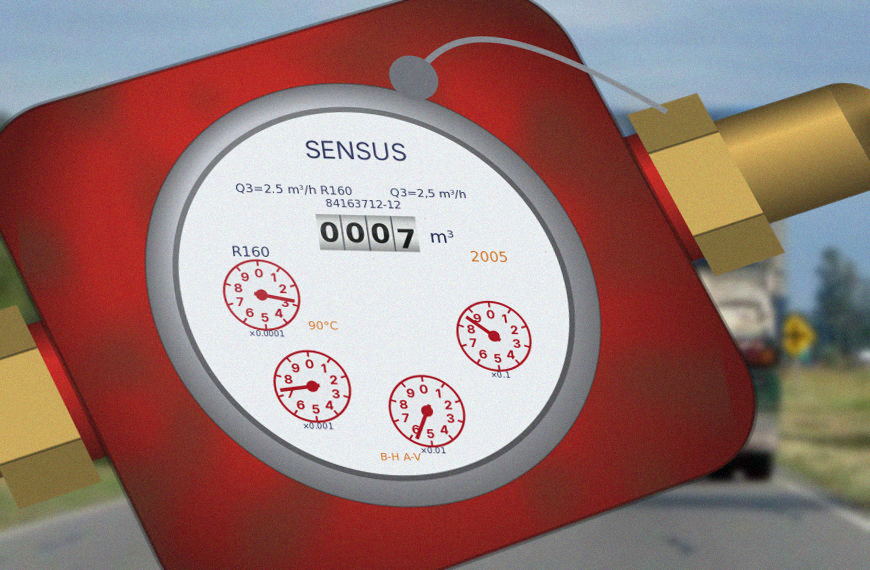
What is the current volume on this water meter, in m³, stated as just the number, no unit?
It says 6.8572
